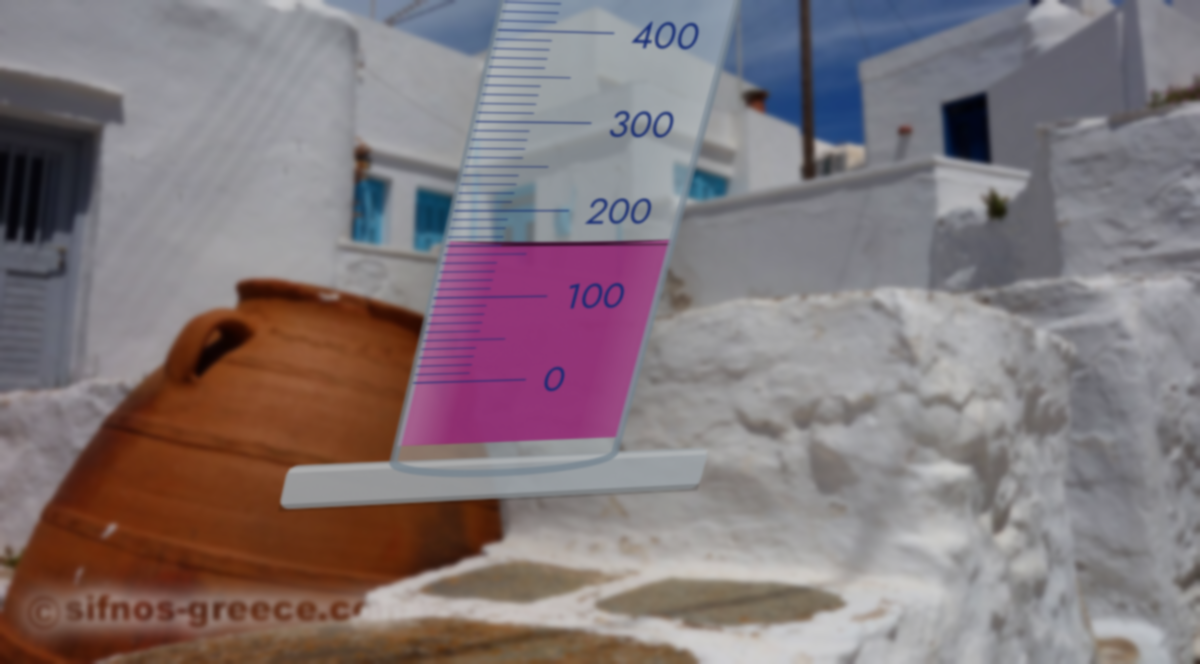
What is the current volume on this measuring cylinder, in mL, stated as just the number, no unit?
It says 160
